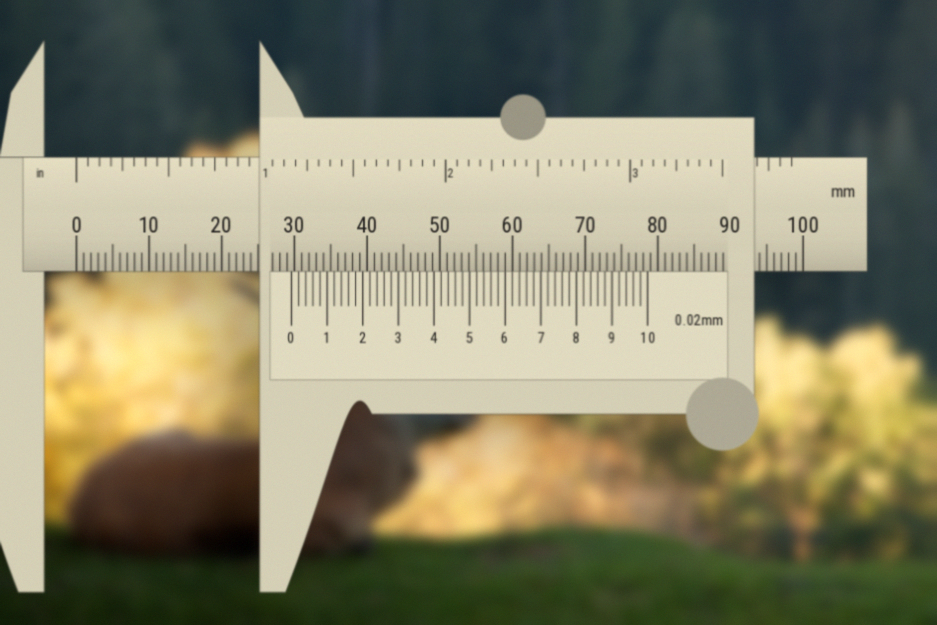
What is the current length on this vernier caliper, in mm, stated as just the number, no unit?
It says 29.6
